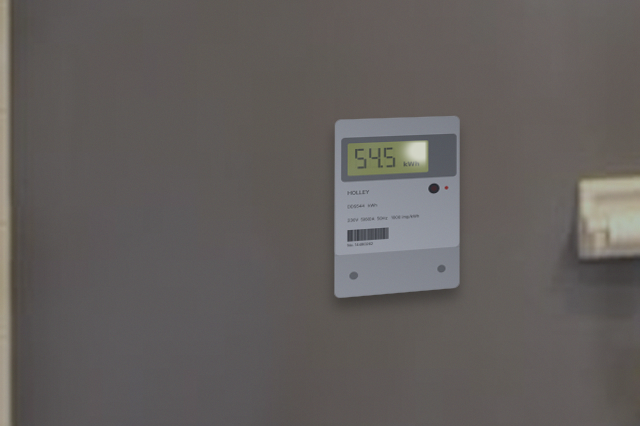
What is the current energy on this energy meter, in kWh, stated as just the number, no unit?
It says 54.5
